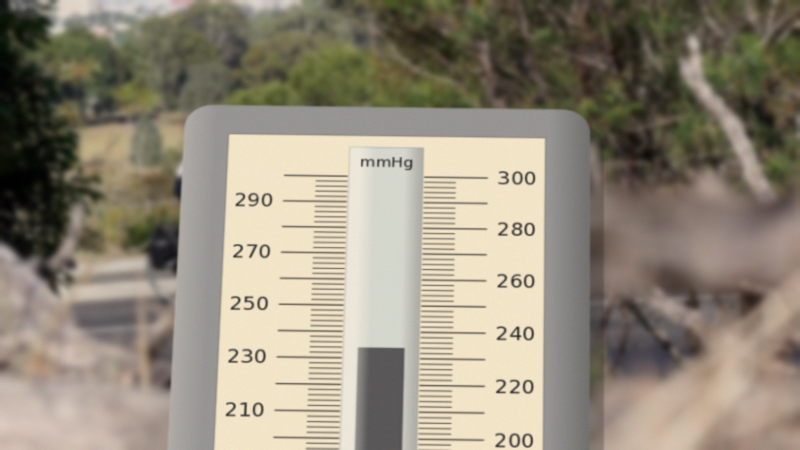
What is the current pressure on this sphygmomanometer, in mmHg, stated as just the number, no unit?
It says 234
